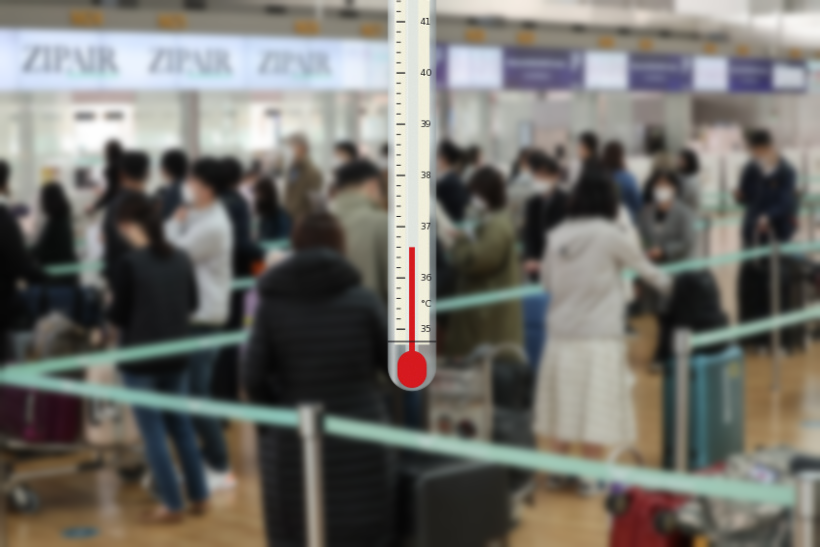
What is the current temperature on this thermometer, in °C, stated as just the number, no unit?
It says 36.6
